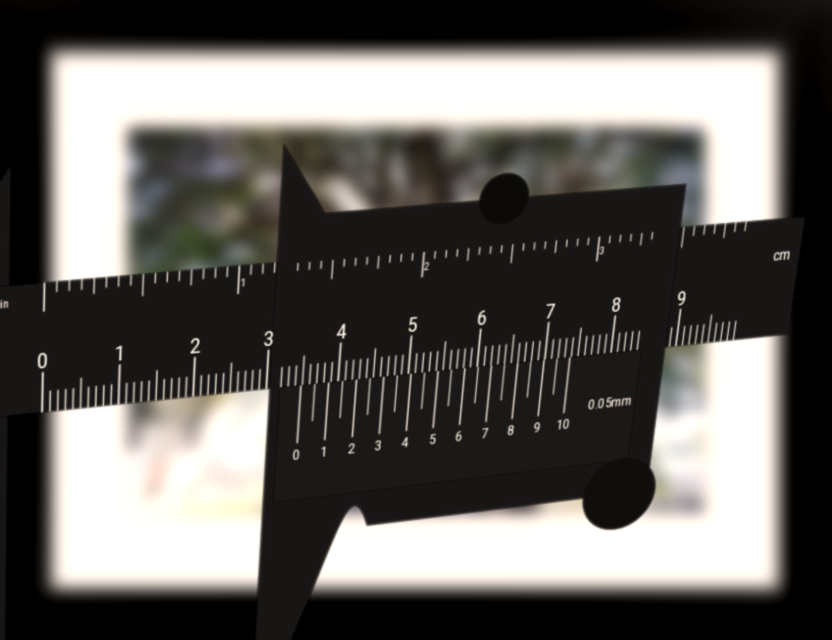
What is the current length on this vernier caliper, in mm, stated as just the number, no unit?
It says 34.8
